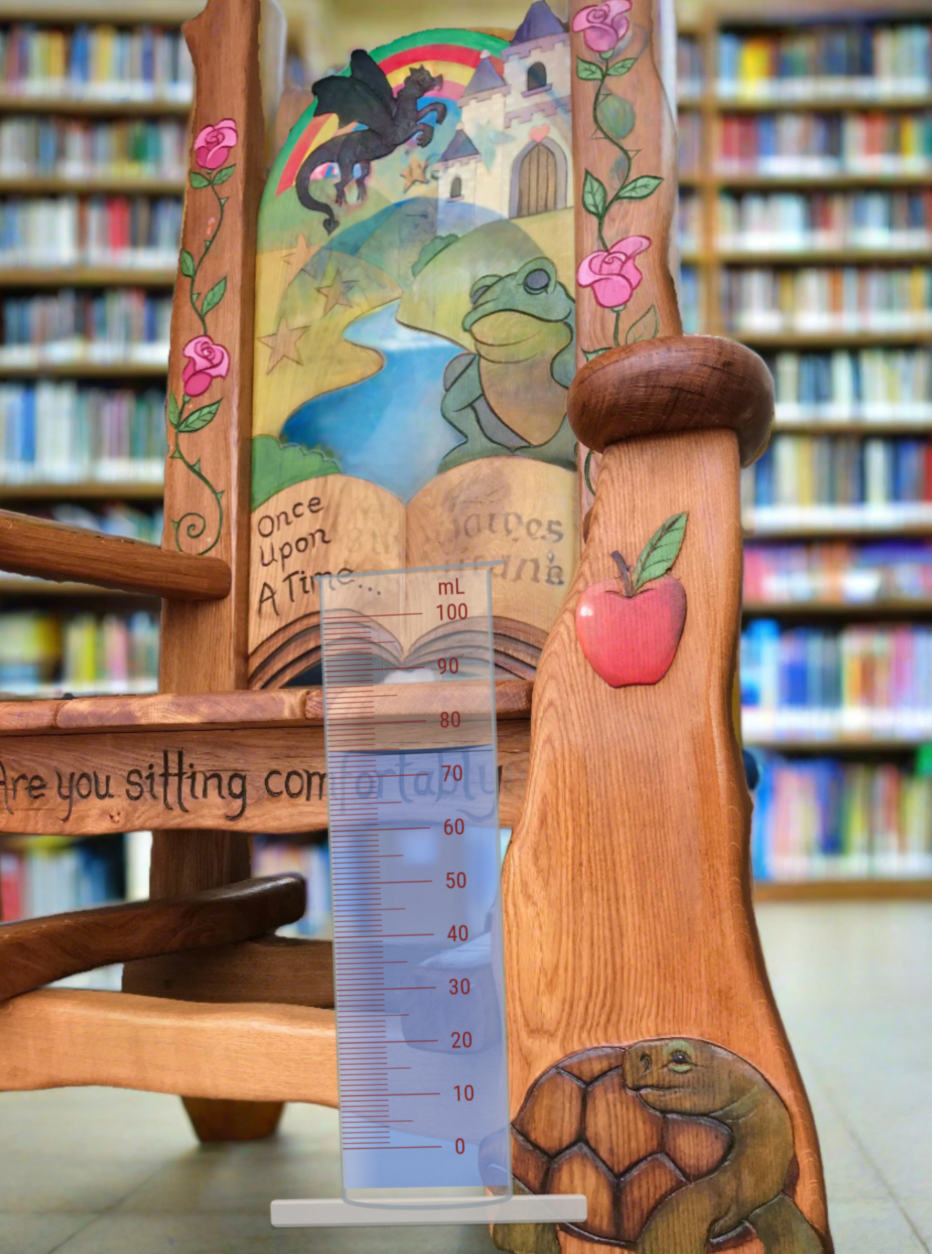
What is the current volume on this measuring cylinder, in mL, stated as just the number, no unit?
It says 74
